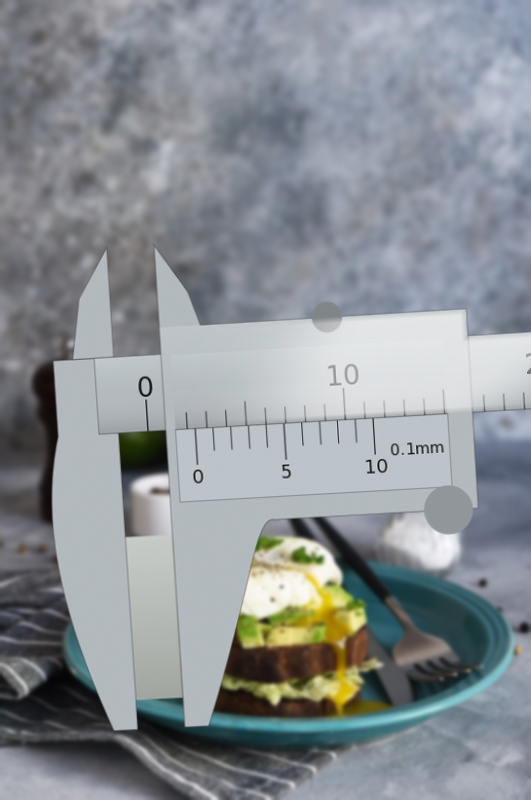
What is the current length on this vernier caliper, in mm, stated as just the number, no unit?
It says 2.4
